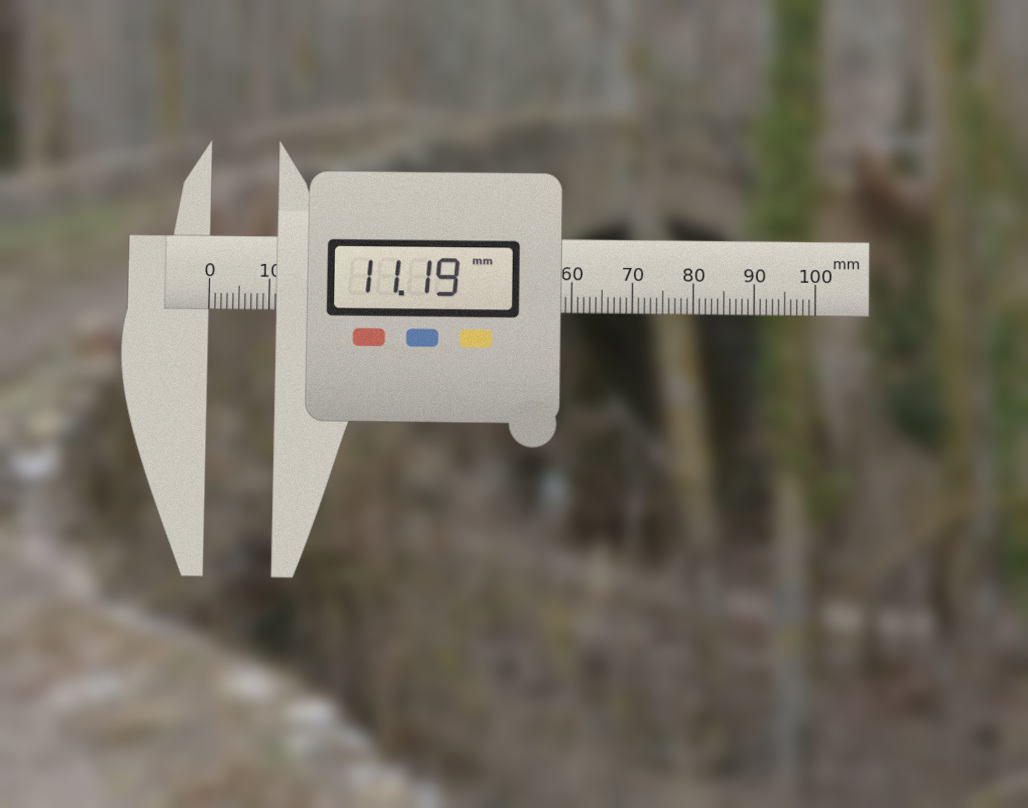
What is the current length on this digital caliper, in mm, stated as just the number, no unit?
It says 11.19
